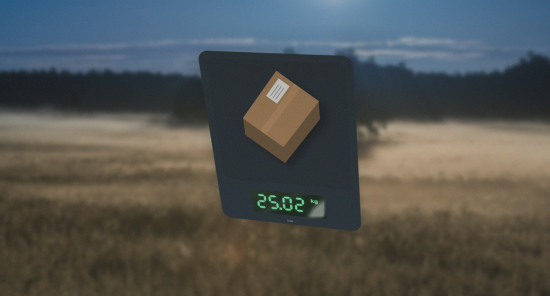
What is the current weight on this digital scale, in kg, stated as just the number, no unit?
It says 25.02
